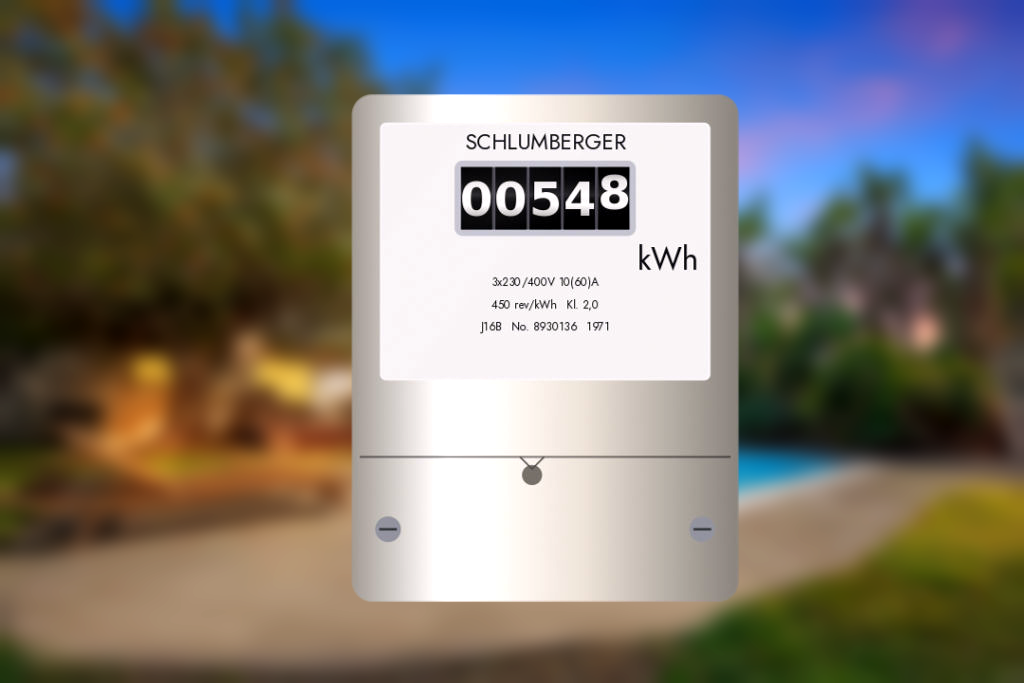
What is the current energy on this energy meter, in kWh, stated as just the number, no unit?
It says 548
